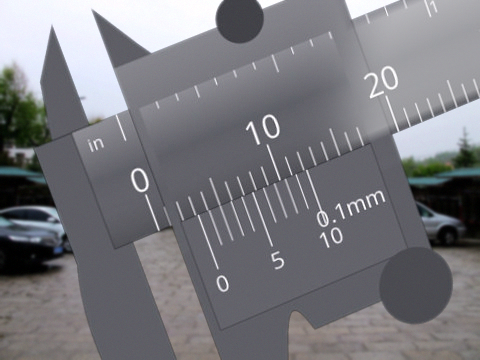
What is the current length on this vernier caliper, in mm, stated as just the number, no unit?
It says 3.2
